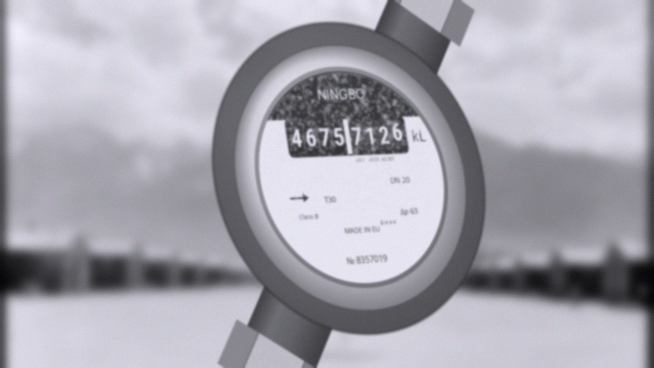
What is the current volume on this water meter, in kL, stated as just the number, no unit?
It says 4675.7126
